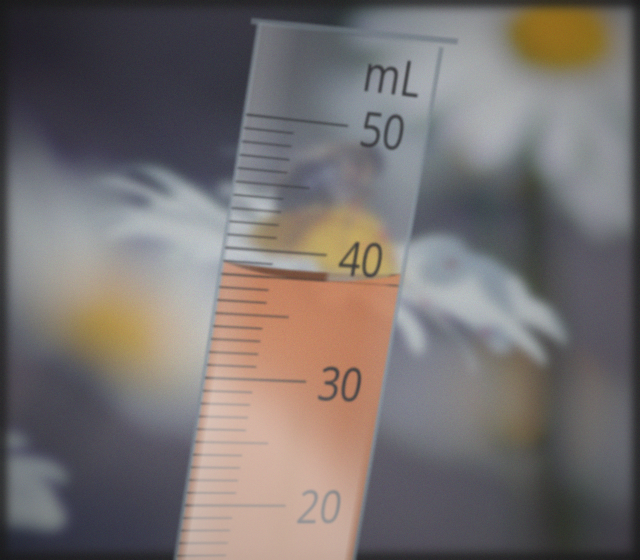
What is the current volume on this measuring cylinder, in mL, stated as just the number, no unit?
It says 38
